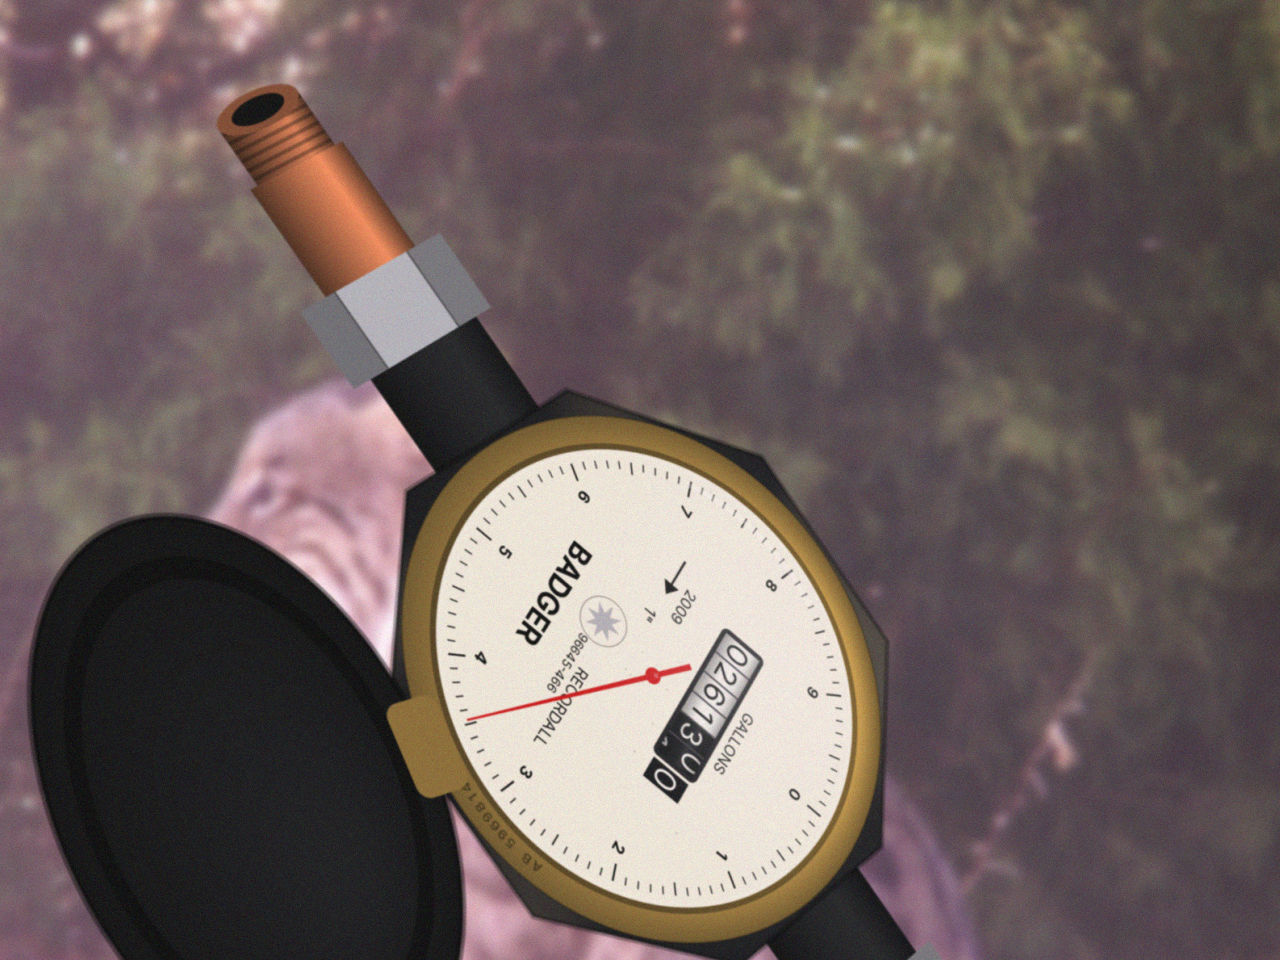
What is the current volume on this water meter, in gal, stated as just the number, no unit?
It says 261303.5
